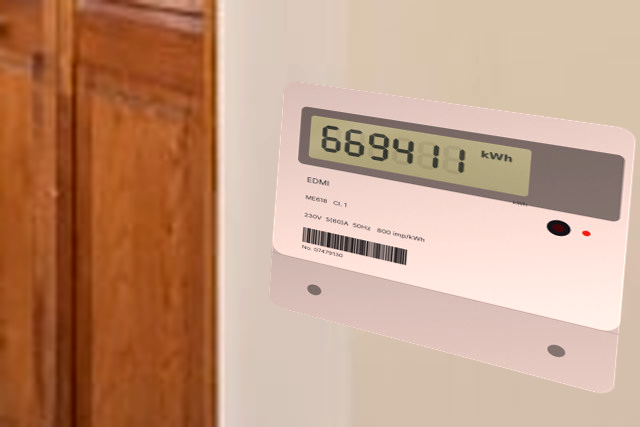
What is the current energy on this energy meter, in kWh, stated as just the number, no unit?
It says 669411
